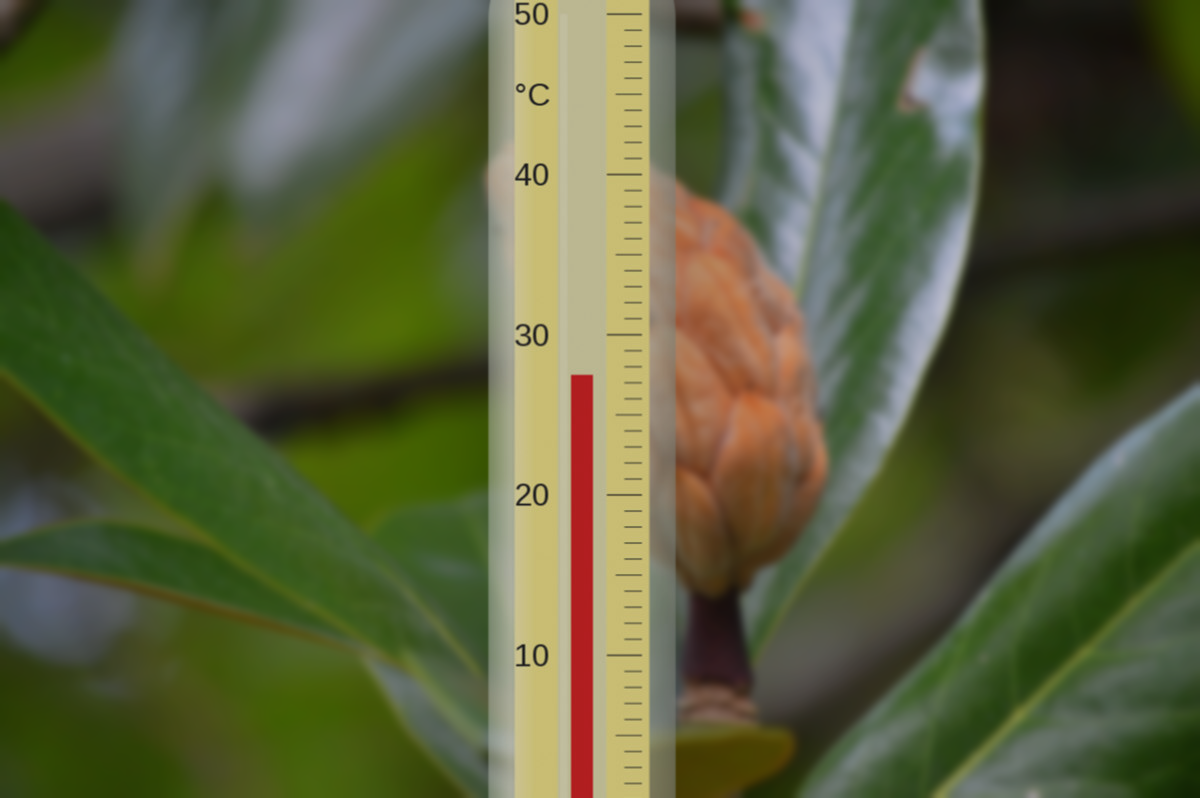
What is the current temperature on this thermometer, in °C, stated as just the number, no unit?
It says 27.5
